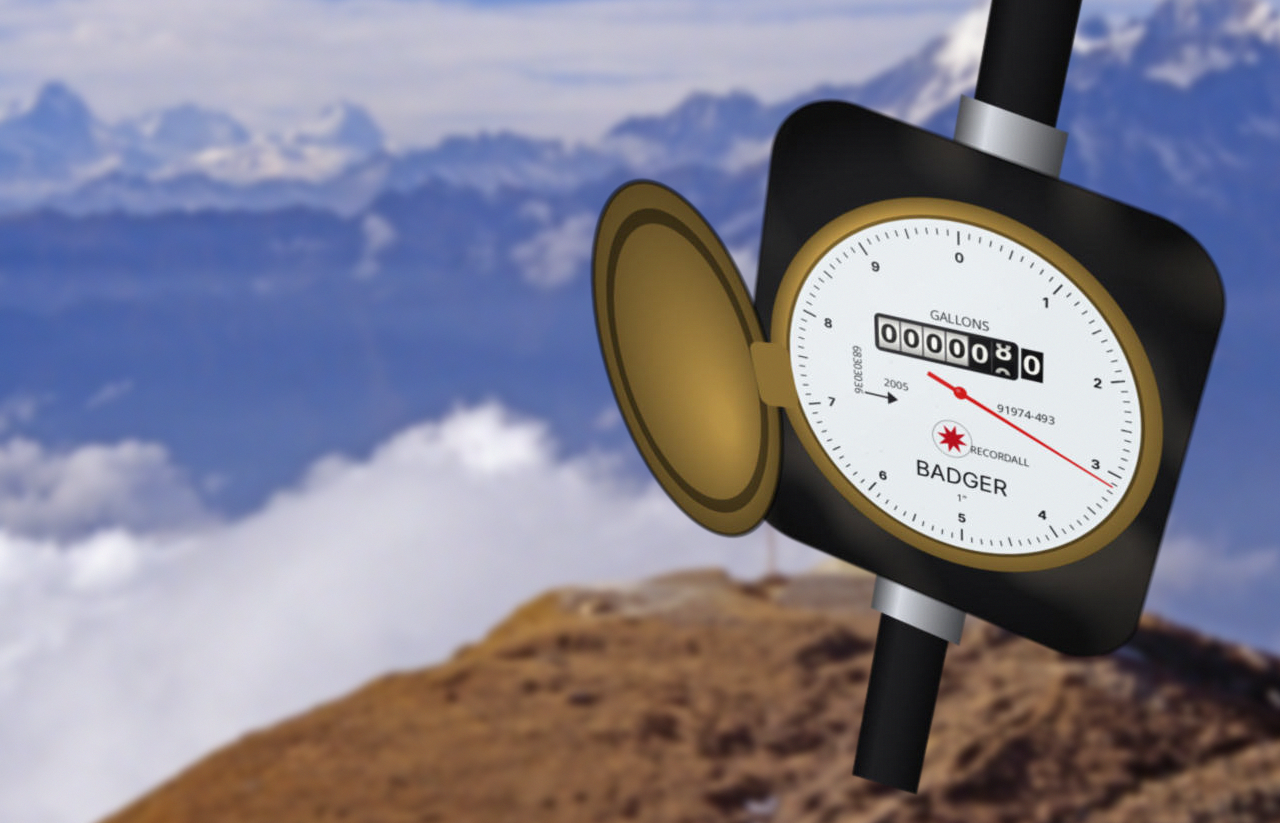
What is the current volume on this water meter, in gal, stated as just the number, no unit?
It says 83.1
